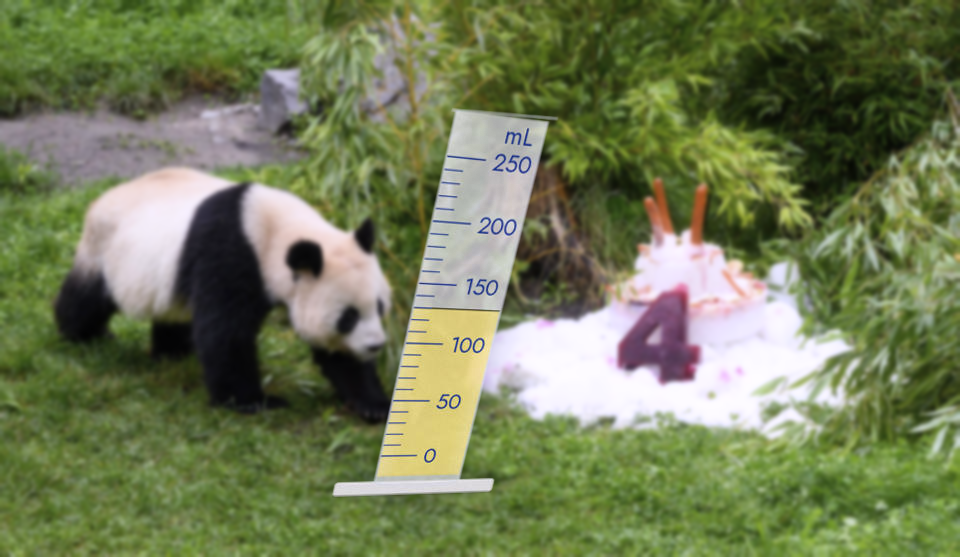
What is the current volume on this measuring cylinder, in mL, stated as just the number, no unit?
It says 130
